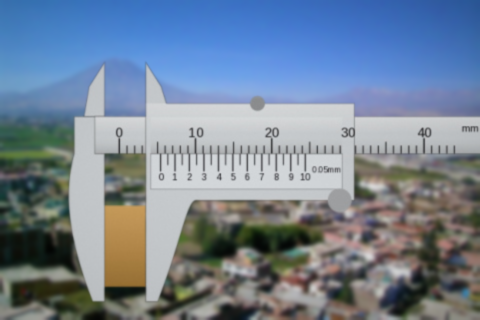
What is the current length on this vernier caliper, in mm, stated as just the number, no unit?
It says 5.4
